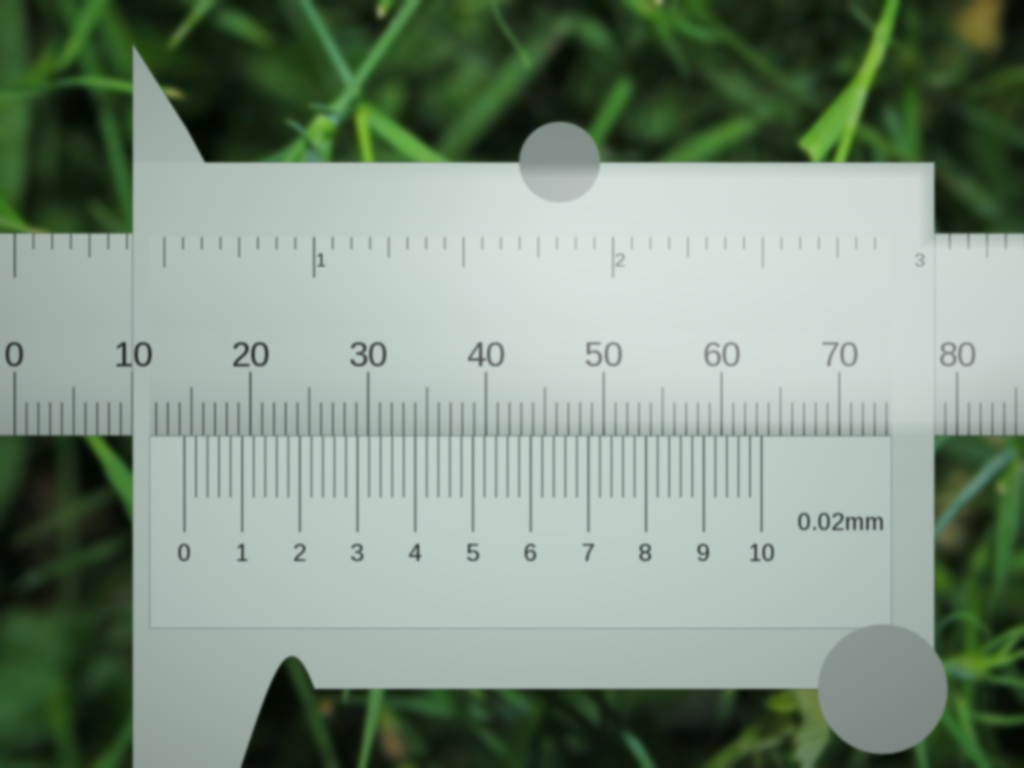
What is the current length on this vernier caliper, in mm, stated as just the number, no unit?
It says 14.4
